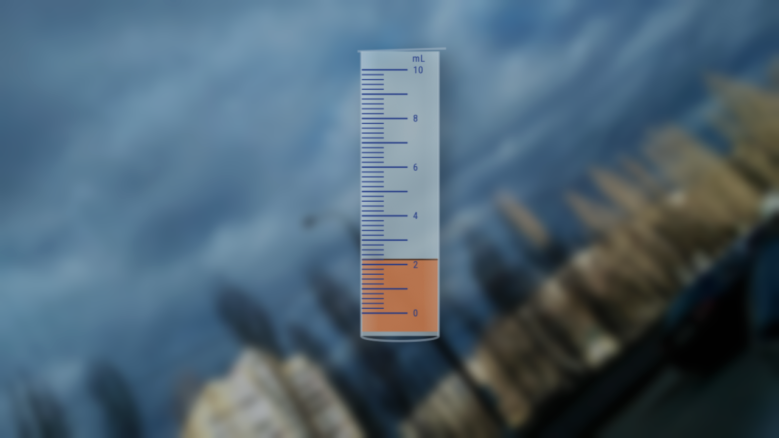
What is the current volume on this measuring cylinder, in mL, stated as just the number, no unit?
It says 2.2
